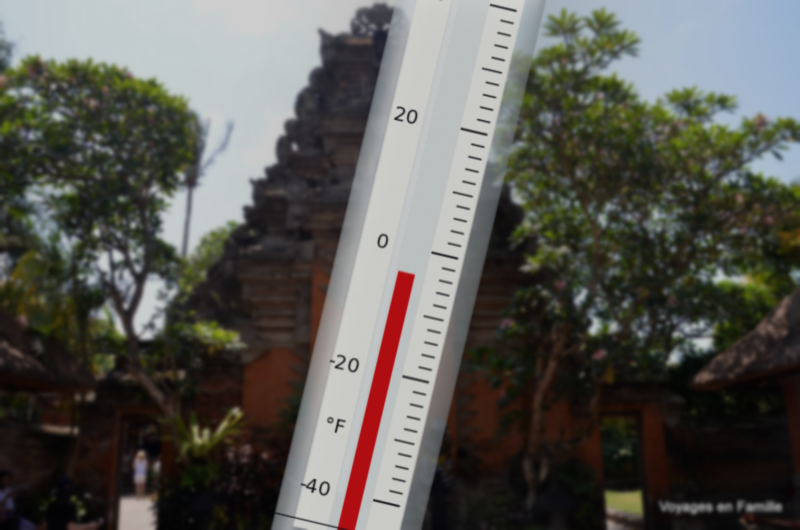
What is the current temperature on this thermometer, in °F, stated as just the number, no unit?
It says -4
